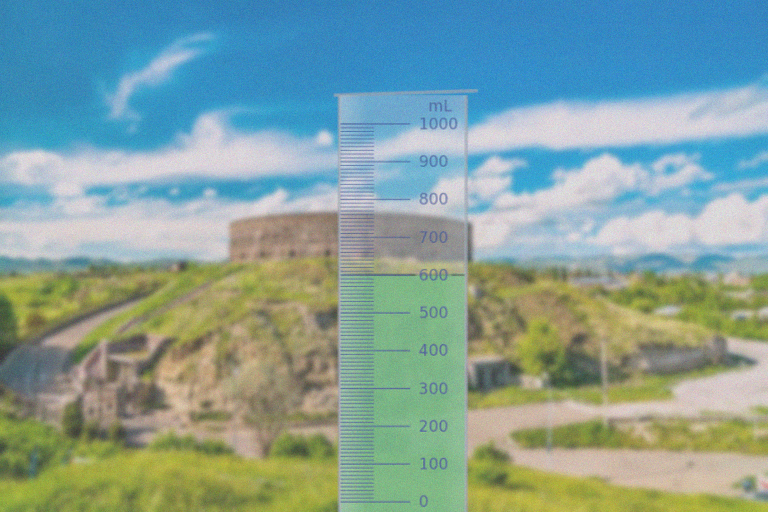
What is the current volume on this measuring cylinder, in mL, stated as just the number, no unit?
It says 600
